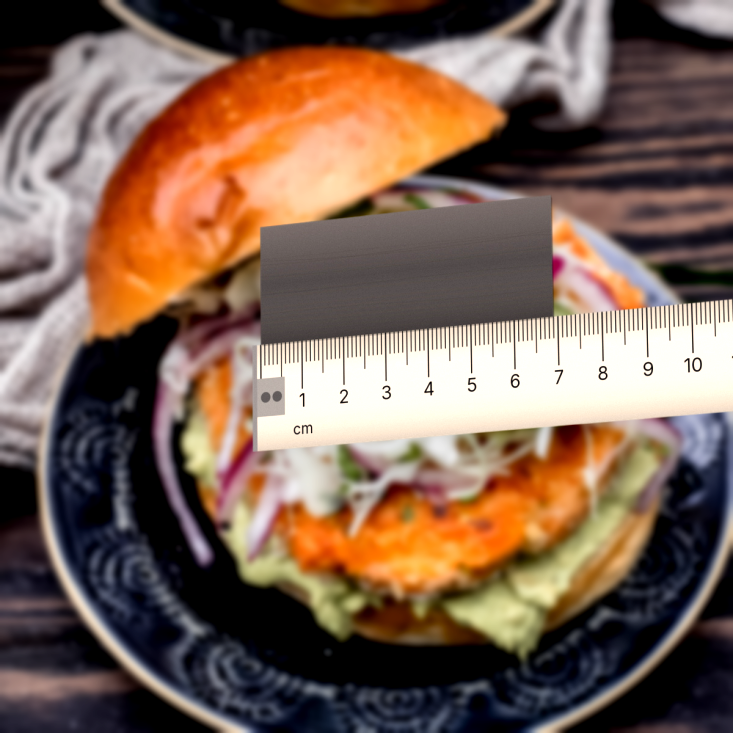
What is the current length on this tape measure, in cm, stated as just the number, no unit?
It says 6.9
